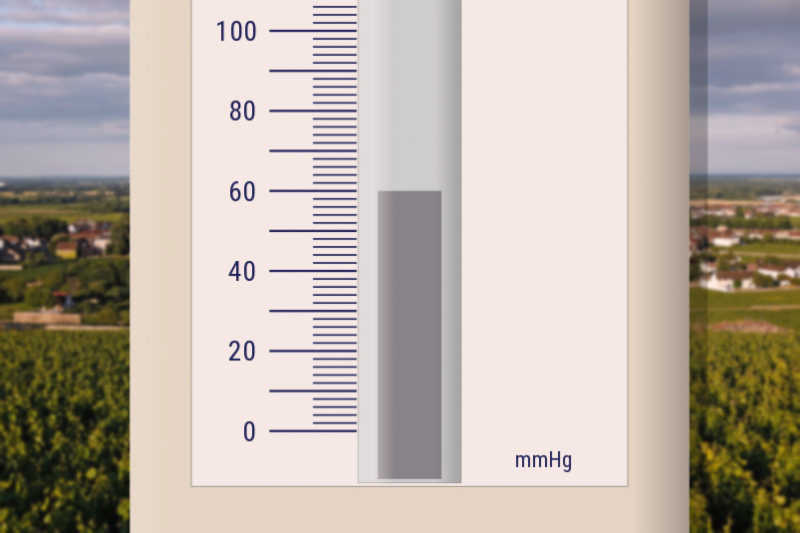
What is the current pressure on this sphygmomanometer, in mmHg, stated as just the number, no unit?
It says 60
